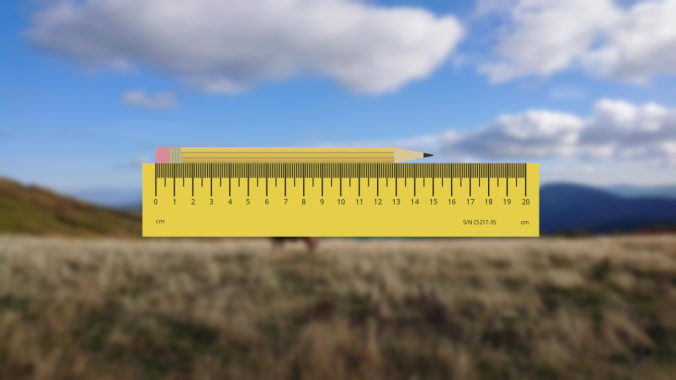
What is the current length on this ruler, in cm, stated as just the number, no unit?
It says 15
